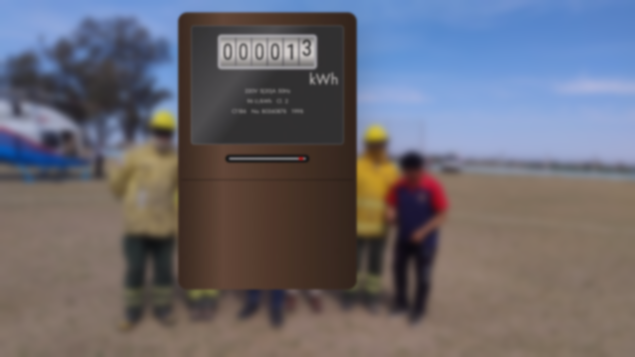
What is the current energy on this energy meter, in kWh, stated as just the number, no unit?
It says 13
